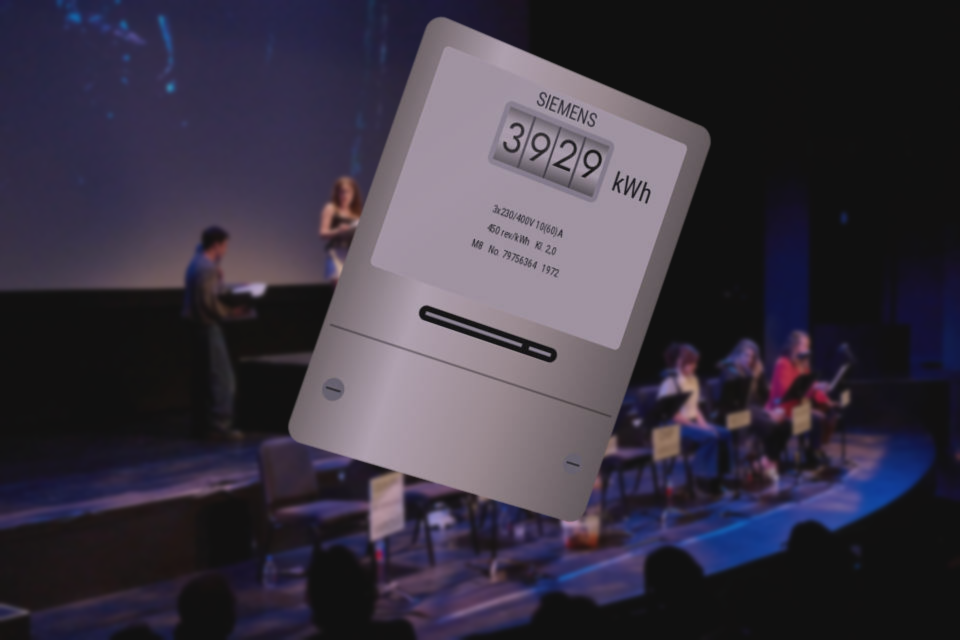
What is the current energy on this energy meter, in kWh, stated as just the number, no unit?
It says 3929
